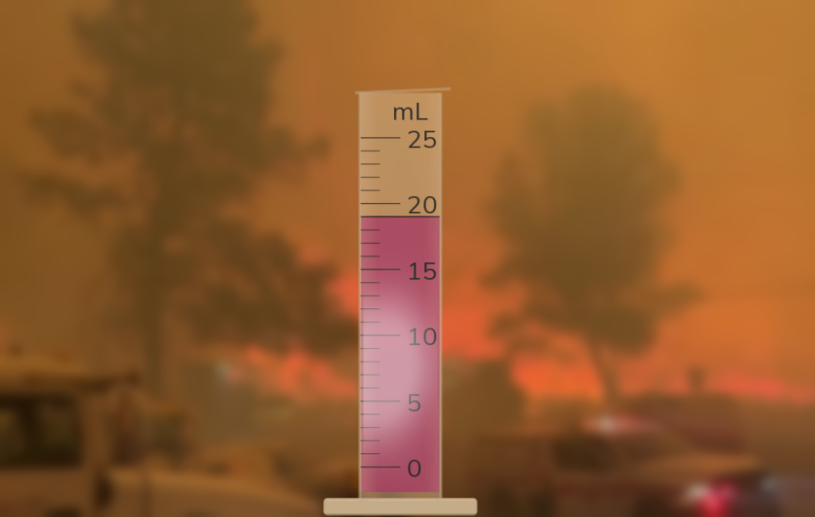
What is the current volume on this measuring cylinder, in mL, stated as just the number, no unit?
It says 19
